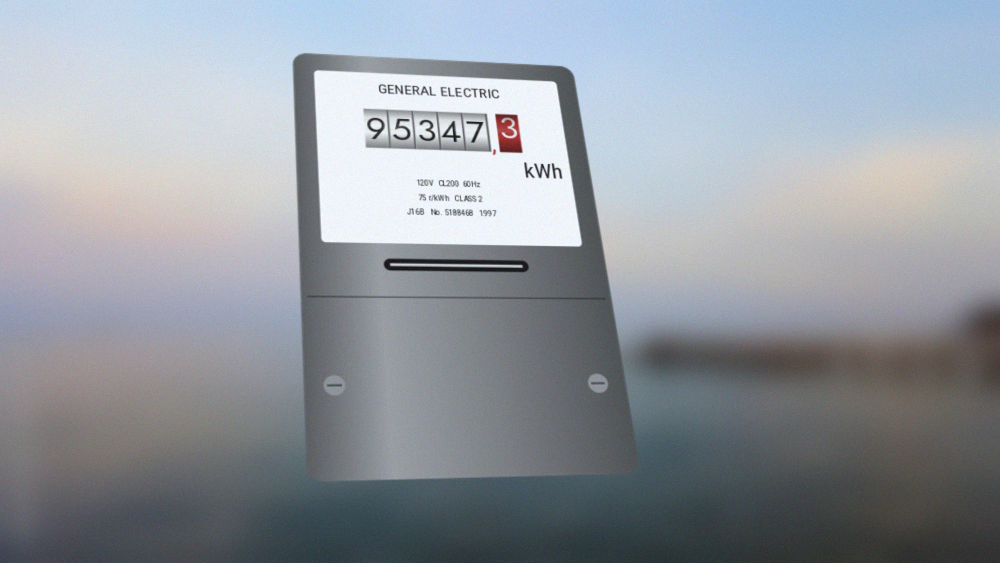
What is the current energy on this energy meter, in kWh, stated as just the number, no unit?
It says 95347.3
